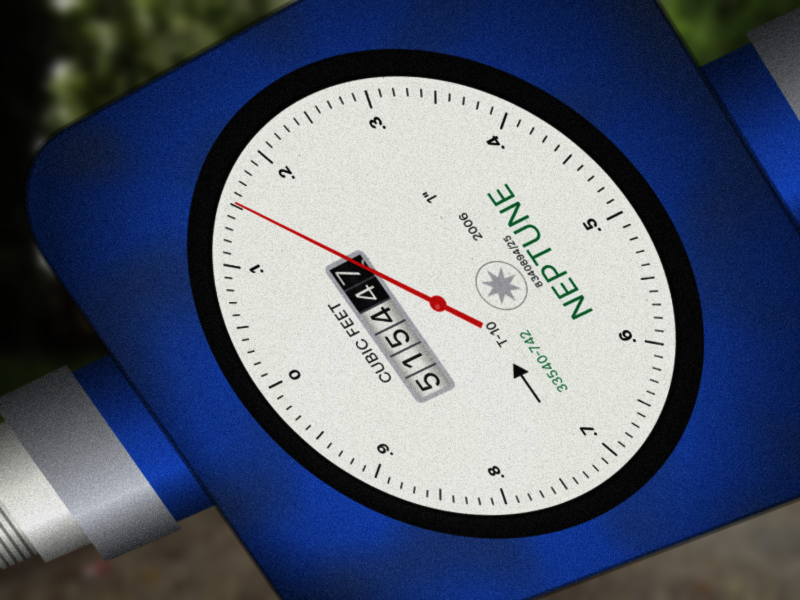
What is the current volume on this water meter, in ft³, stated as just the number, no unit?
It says 515447.15
